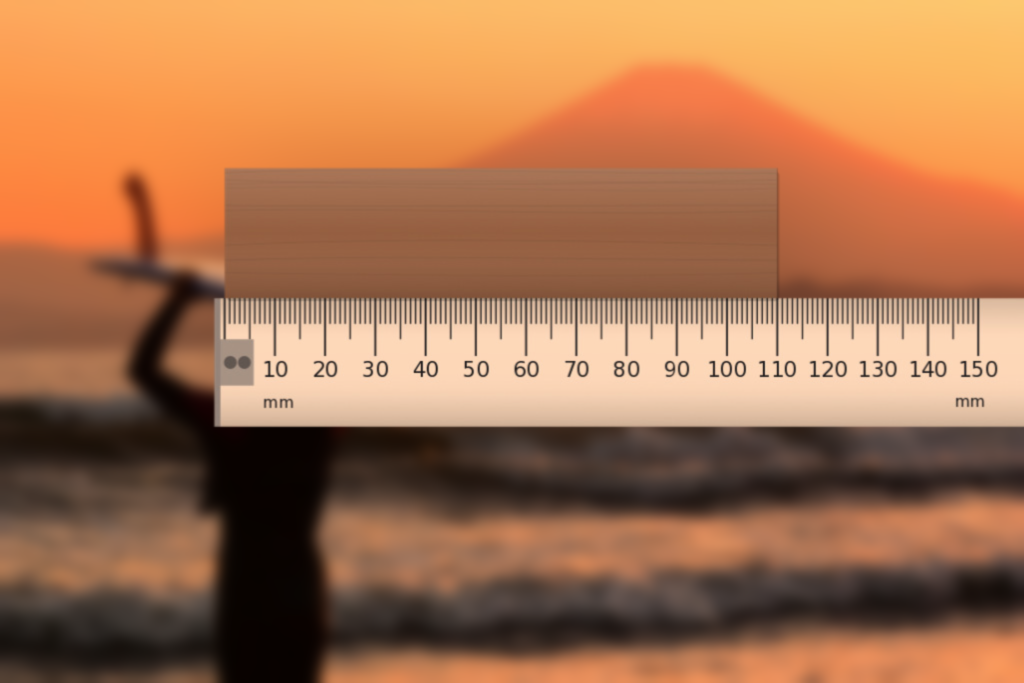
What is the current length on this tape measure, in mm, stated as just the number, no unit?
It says 110
